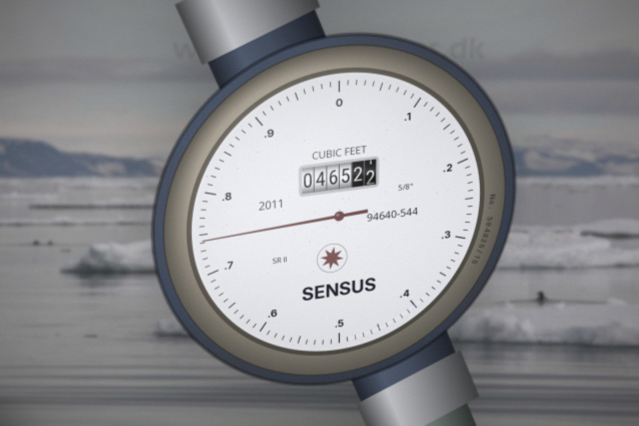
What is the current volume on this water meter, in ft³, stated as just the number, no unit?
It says 46521.74
